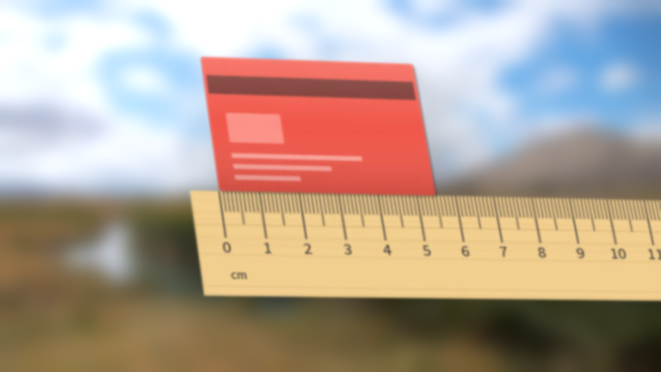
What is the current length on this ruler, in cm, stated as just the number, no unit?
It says 5.5
